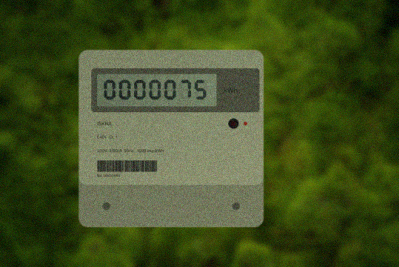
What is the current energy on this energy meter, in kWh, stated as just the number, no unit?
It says 75
